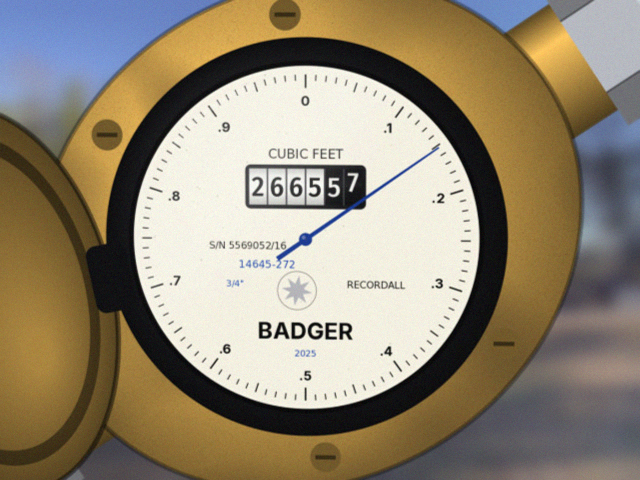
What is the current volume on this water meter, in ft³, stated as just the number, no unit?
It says 266557.15
